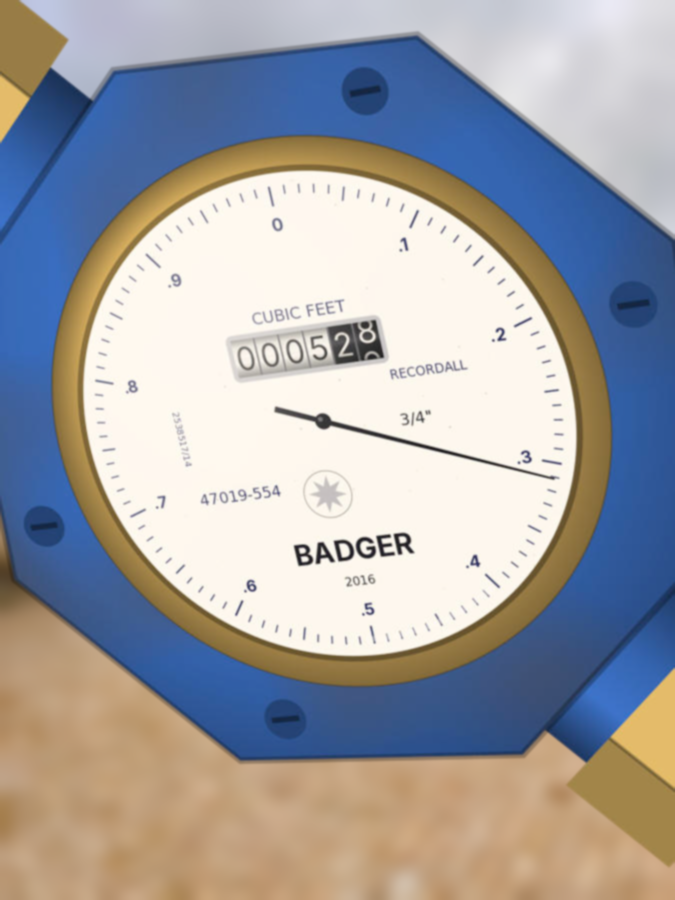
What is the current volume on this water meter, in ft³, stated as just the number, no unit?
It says 528.31
